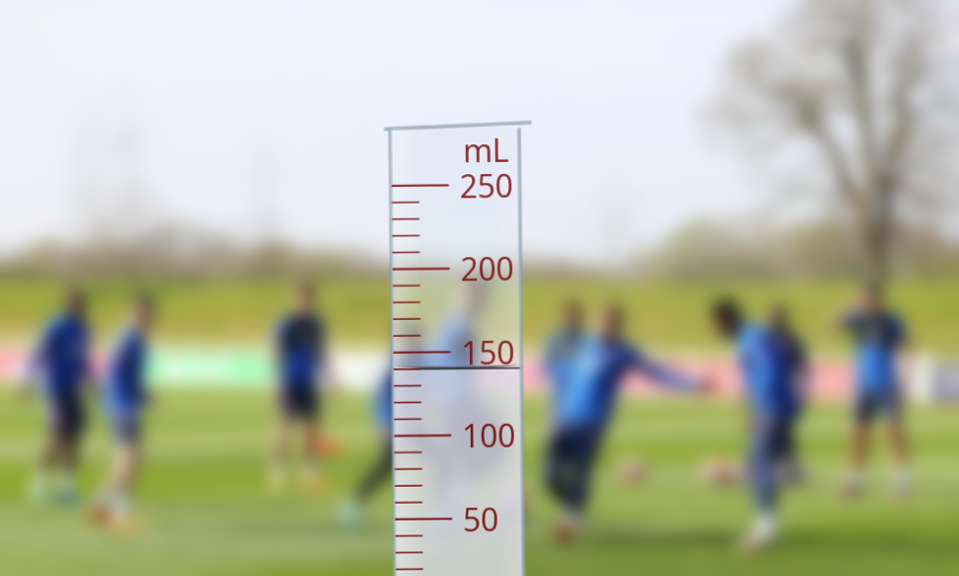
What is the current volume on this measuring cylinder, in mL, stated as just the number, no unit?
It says 140
